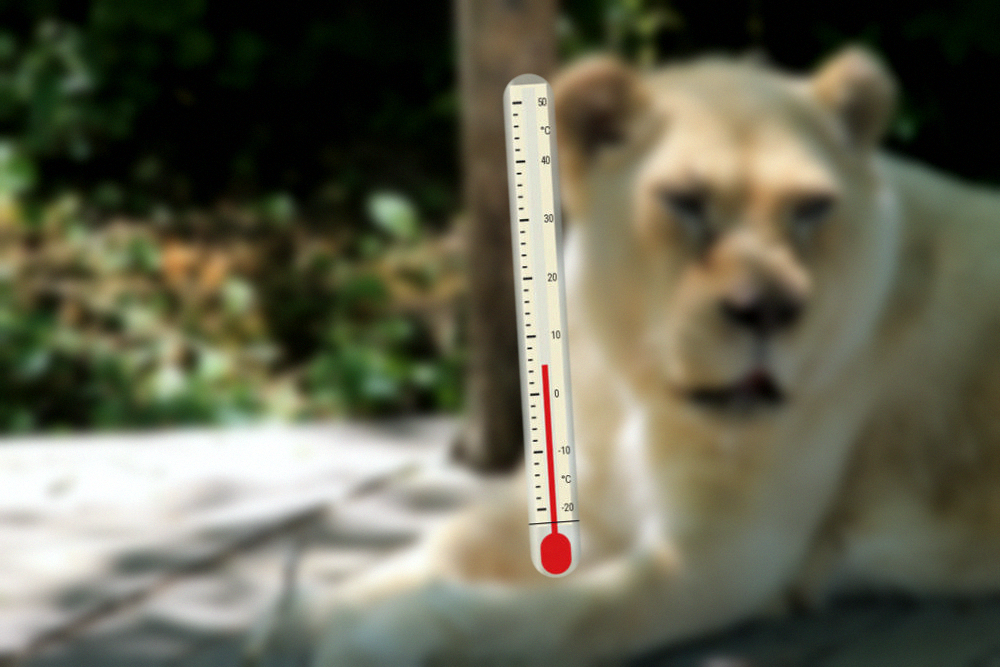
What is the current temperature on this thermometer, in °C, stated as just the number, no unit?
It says 5
